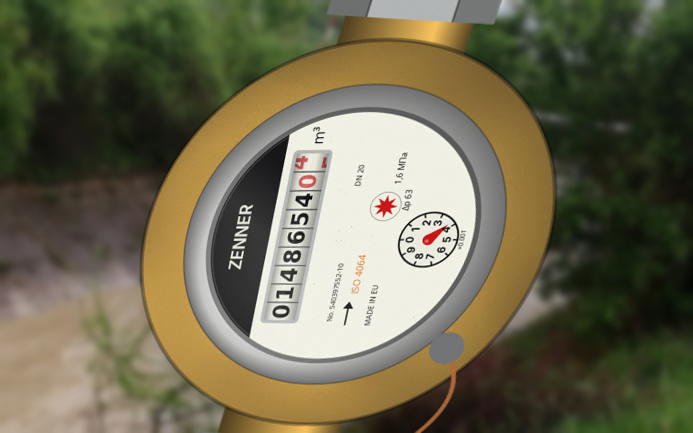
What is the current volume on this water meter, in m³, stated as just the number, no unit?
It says 148654.043
